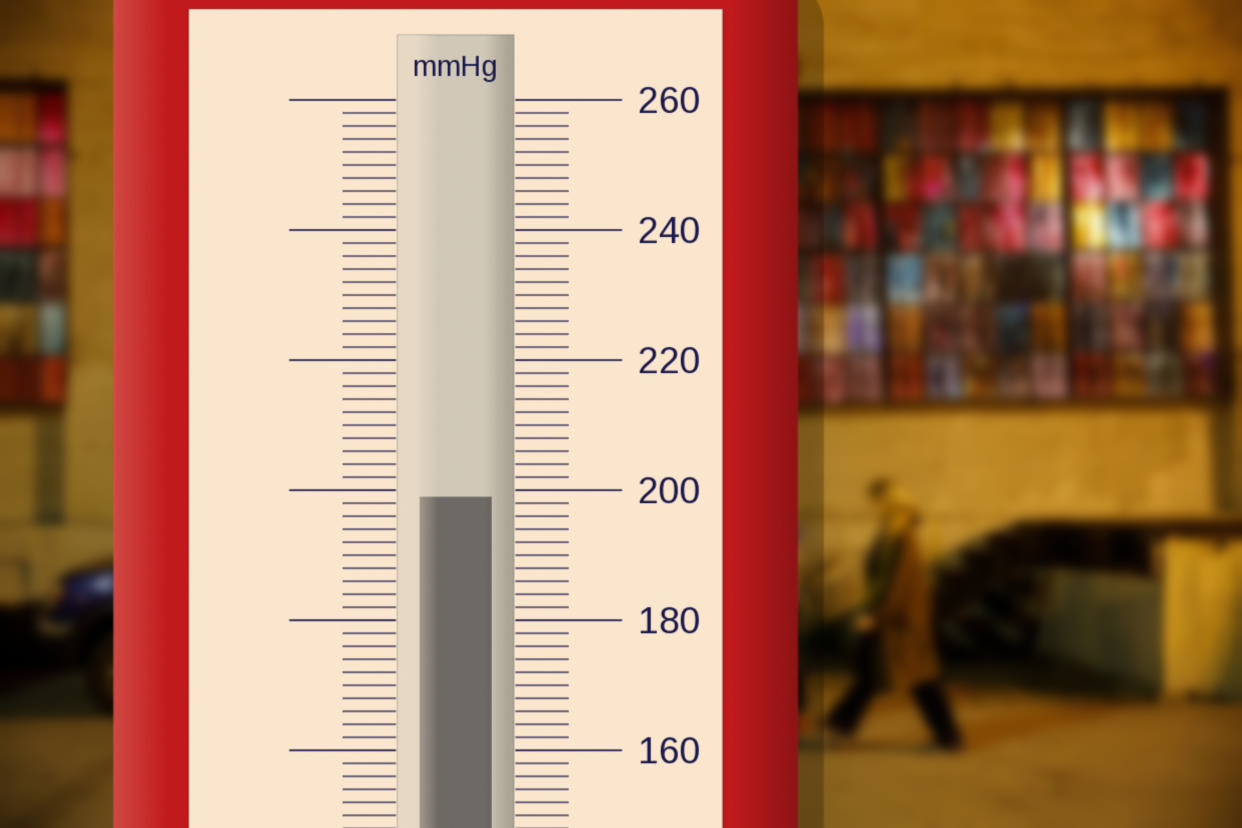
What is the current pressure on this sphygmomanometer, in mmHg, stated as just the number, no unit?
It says 199
